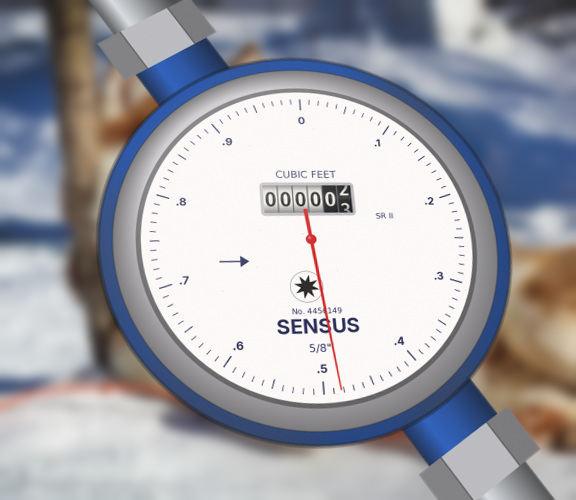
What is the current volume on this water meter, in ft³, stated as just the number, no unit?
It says 2.48
